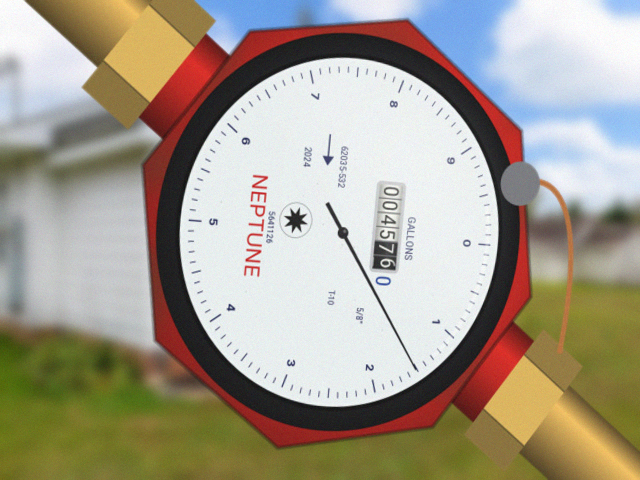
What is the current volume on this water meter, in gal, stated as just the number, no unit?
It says 45761.5
